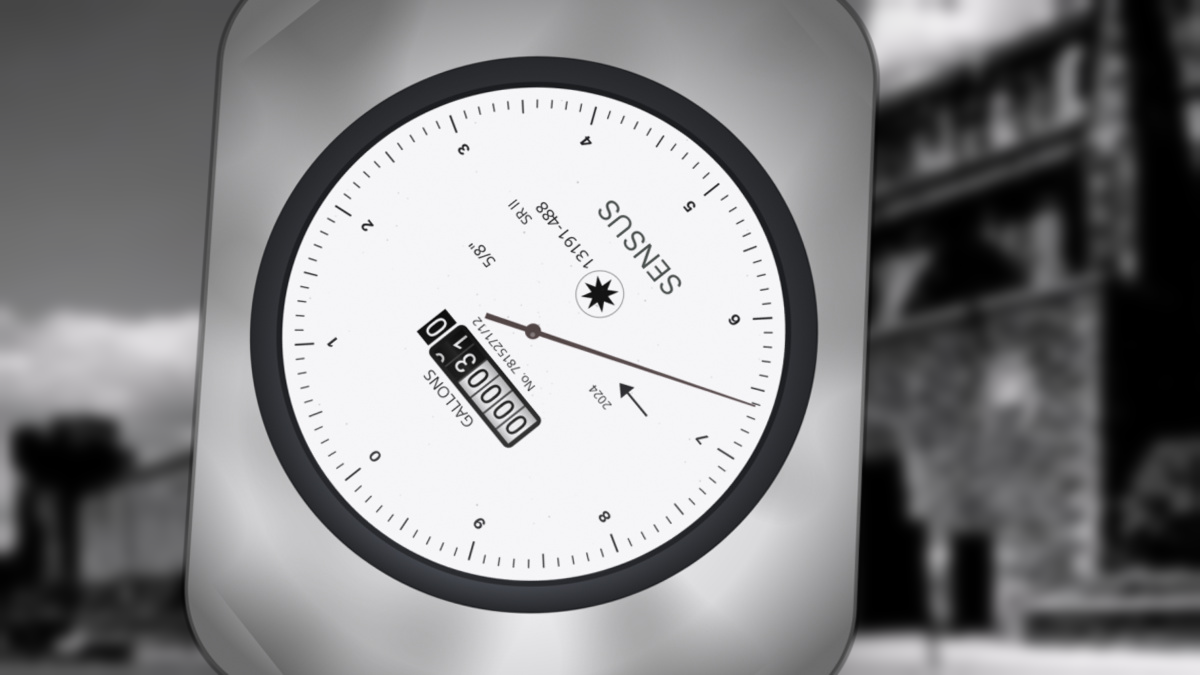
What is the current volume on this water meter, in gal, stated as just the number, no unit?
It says 306.6
